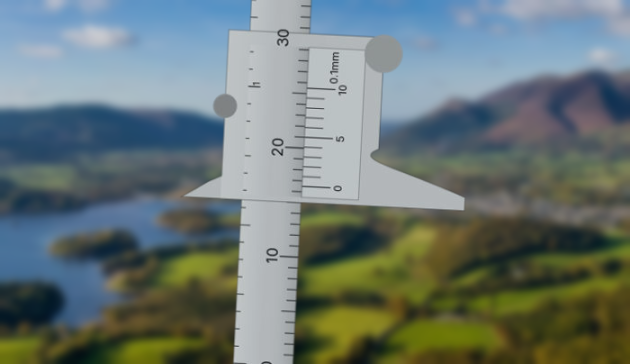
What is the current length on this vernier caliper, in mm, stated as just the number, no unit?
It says 16.5
